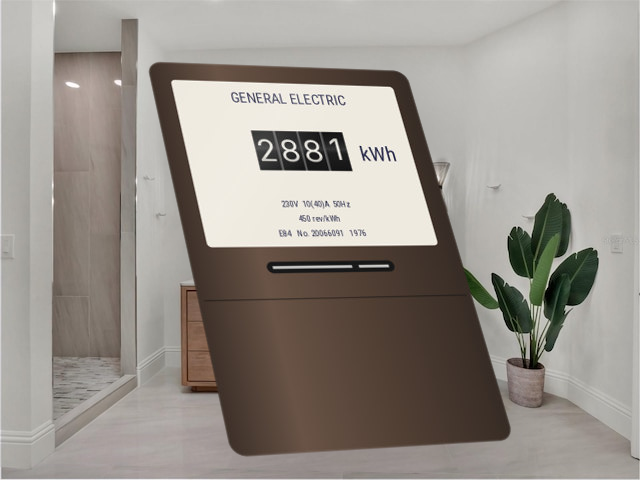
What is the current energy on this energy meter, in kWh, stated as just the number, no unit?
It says 2881
